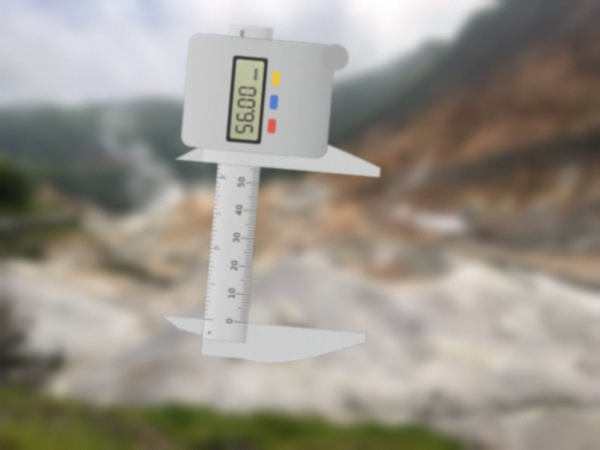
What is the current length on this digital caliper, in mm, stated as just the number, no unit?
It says 56.00
